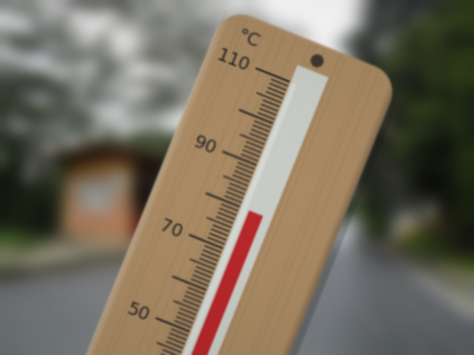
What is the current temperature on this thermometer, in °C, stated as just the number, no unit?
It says 80
